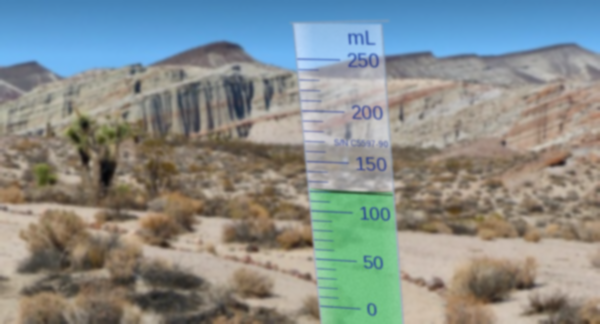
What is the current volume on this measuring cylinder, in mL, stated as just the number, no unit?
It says 120
